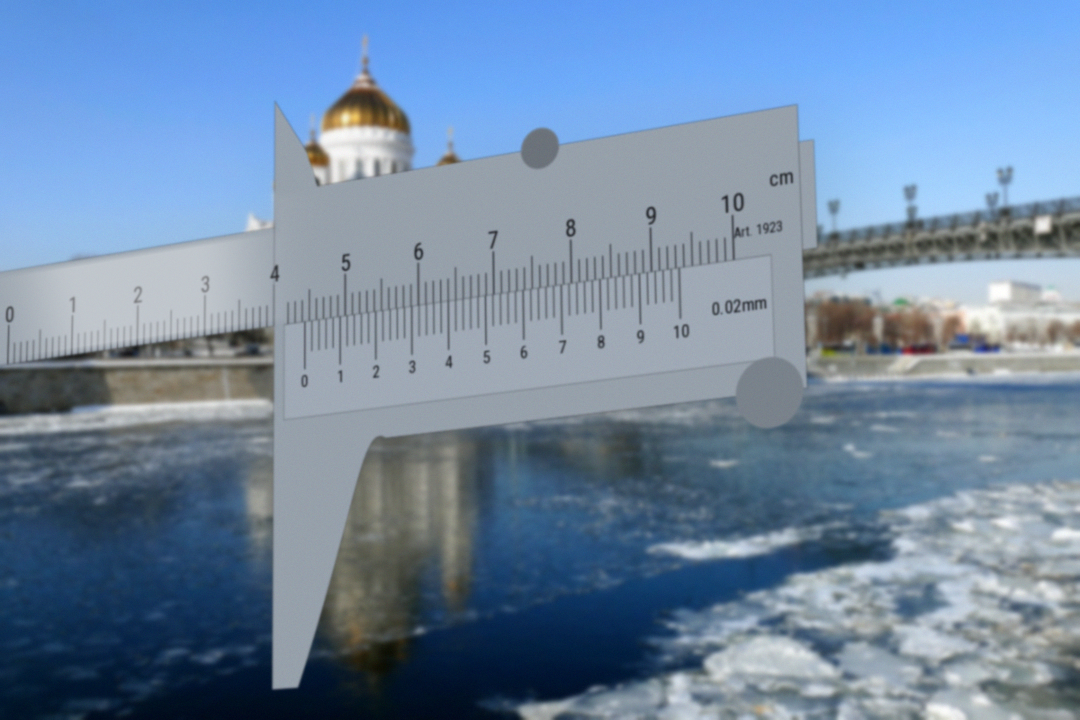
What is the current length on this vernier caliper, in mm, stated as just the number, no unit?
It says 44.4
